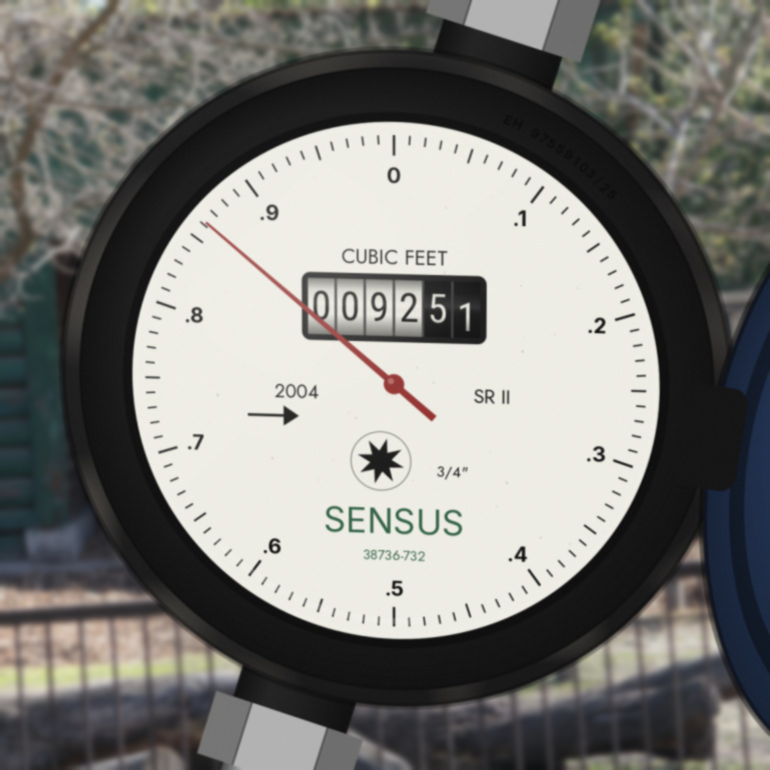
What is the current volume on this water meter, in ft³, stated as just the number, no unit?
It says 9250.86
